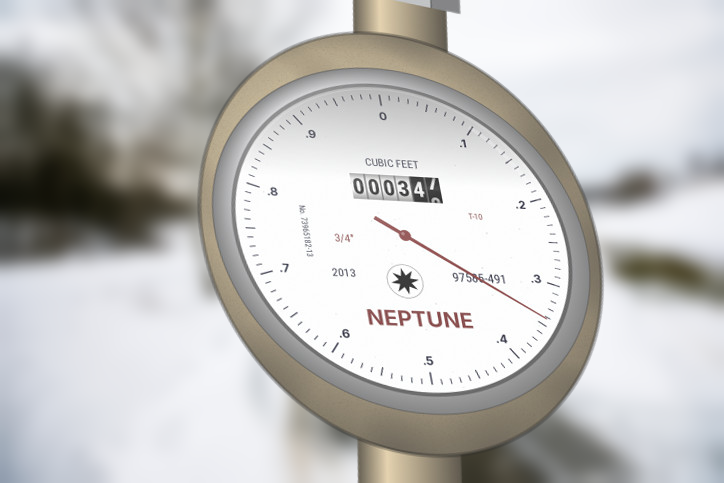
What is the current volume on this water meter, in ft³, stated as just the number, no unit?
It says 347.34
